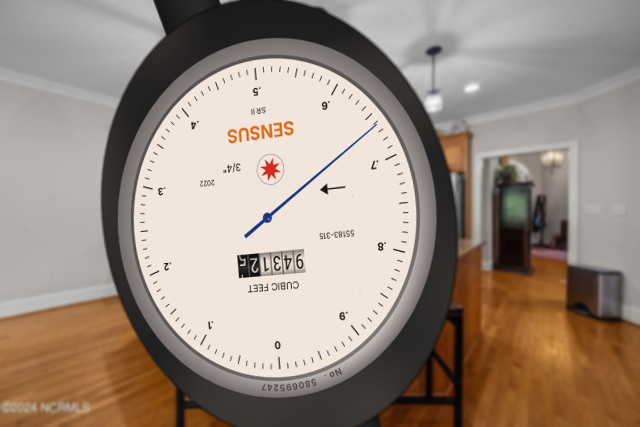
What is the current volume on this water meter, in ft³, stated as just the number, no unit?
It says 943124.66
